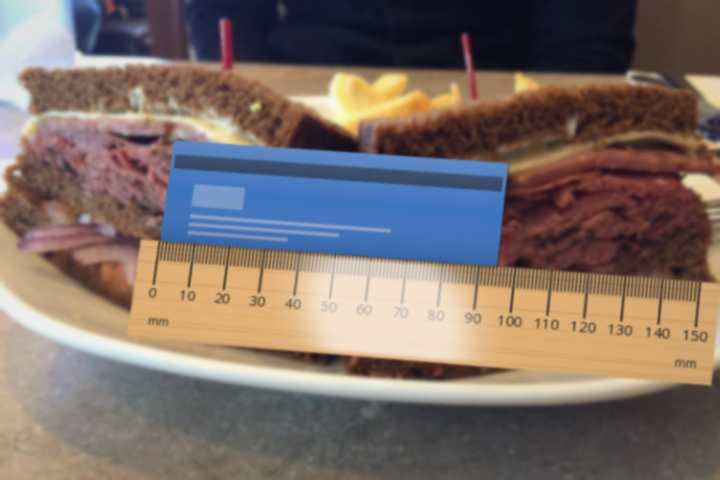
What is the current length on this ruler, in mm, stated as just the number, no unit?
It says 95
